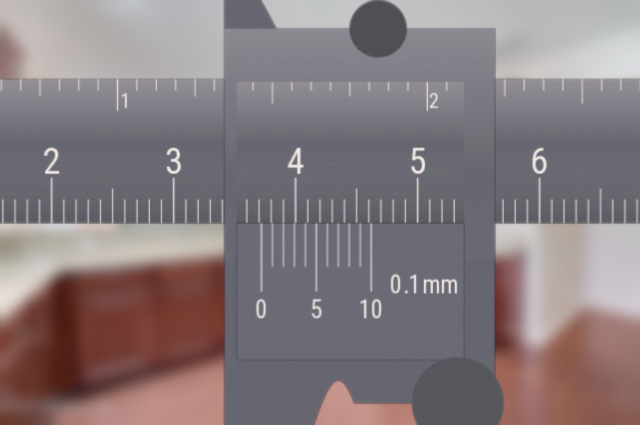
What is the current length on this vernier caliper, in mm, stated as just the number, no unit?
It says 37.2
